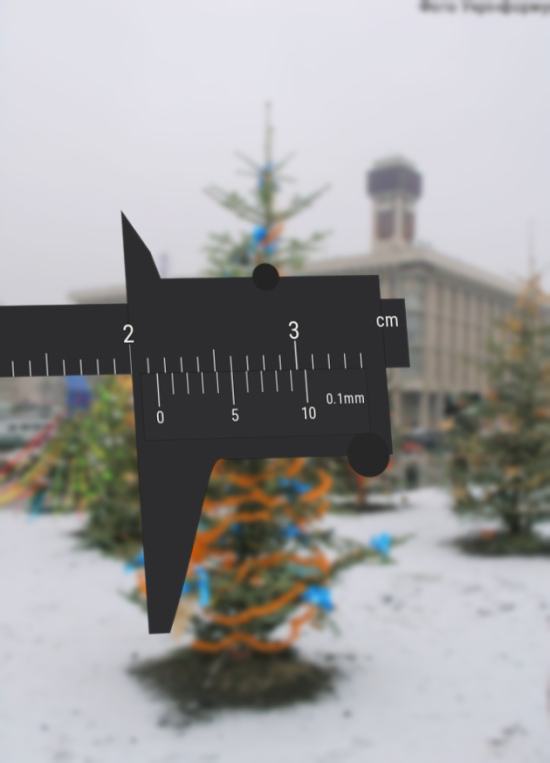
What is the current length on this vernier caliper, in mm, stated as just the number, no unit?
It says 21.5
